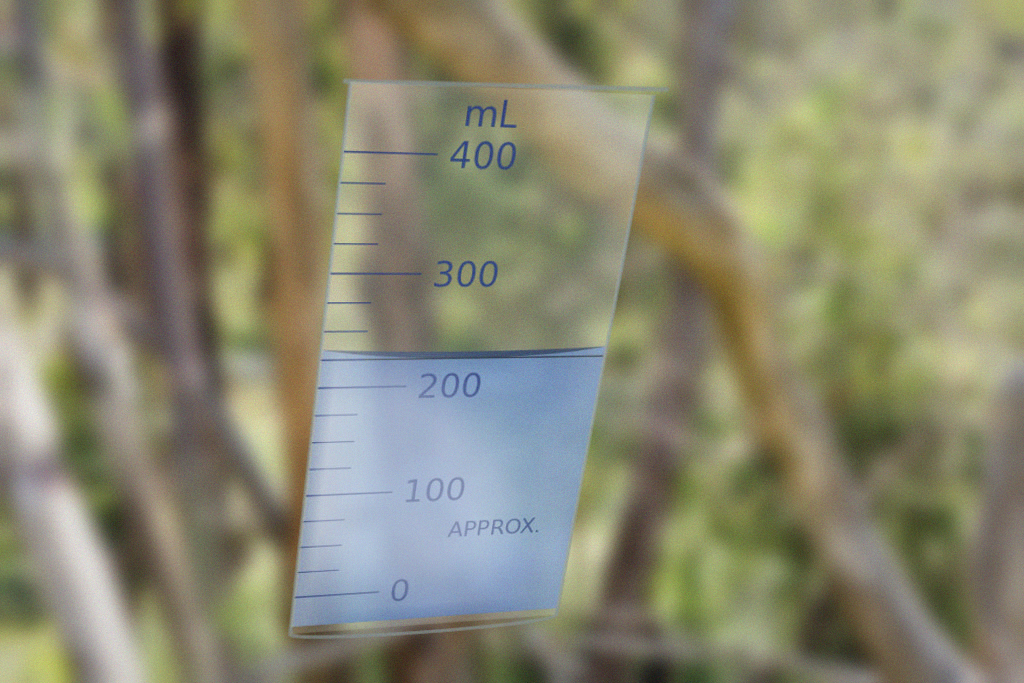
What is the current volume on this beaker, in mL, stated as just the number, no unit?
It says 225
